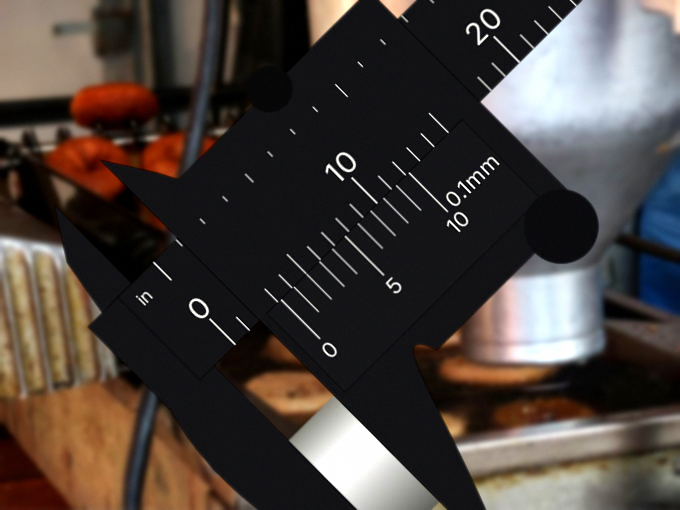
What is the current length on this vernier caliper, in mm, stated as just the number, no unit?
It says 3.2
